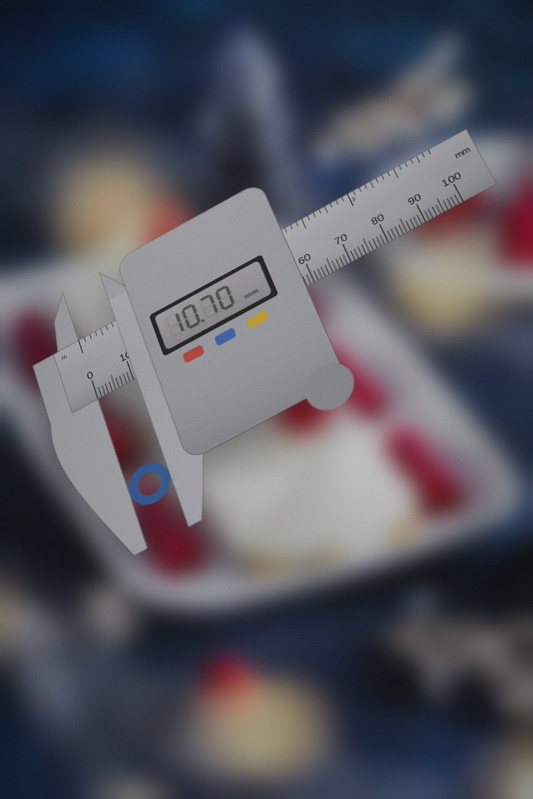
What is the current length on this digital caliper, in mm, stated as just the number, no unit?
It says 10.70
